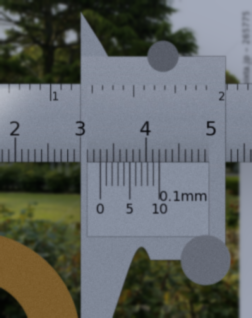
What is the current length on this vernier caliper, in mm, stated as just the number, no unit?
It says 33.0
